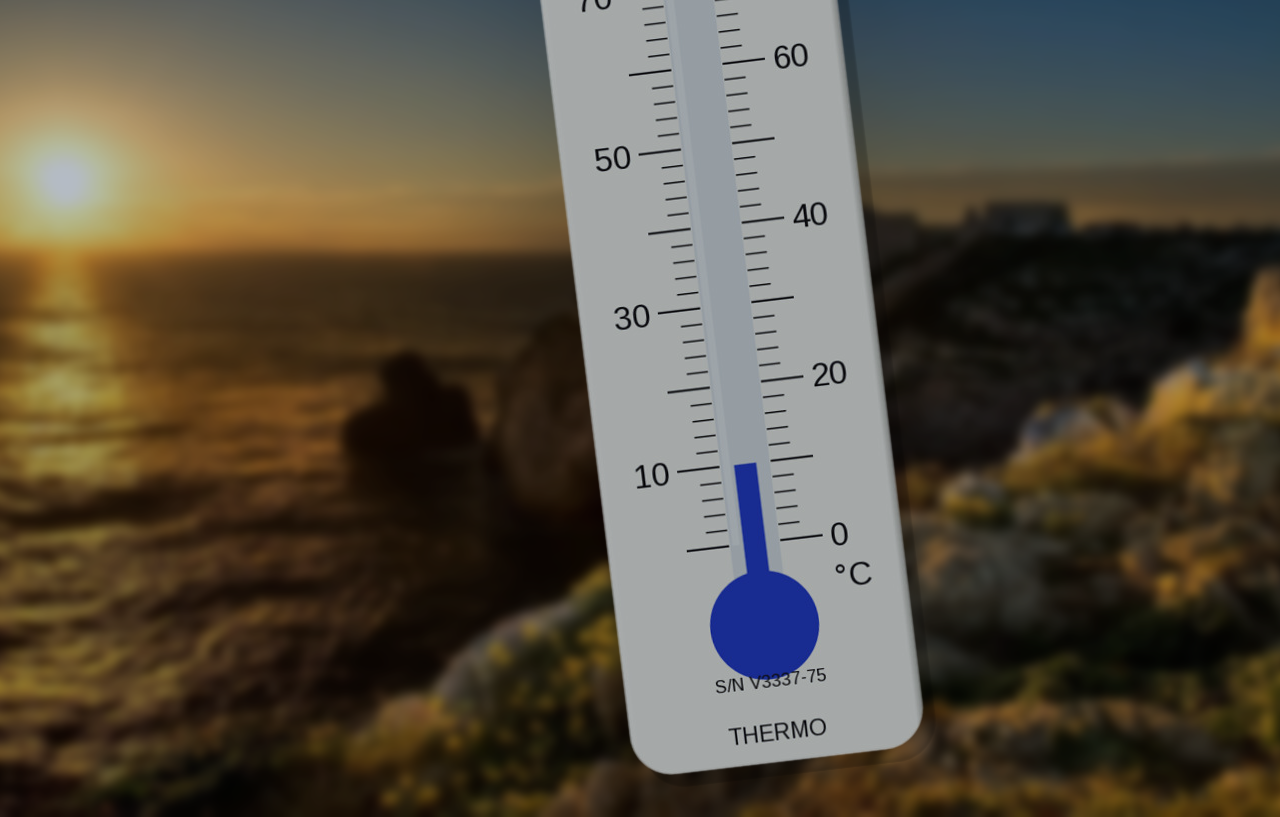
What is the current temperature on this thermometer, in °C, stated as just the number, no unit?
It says 10
